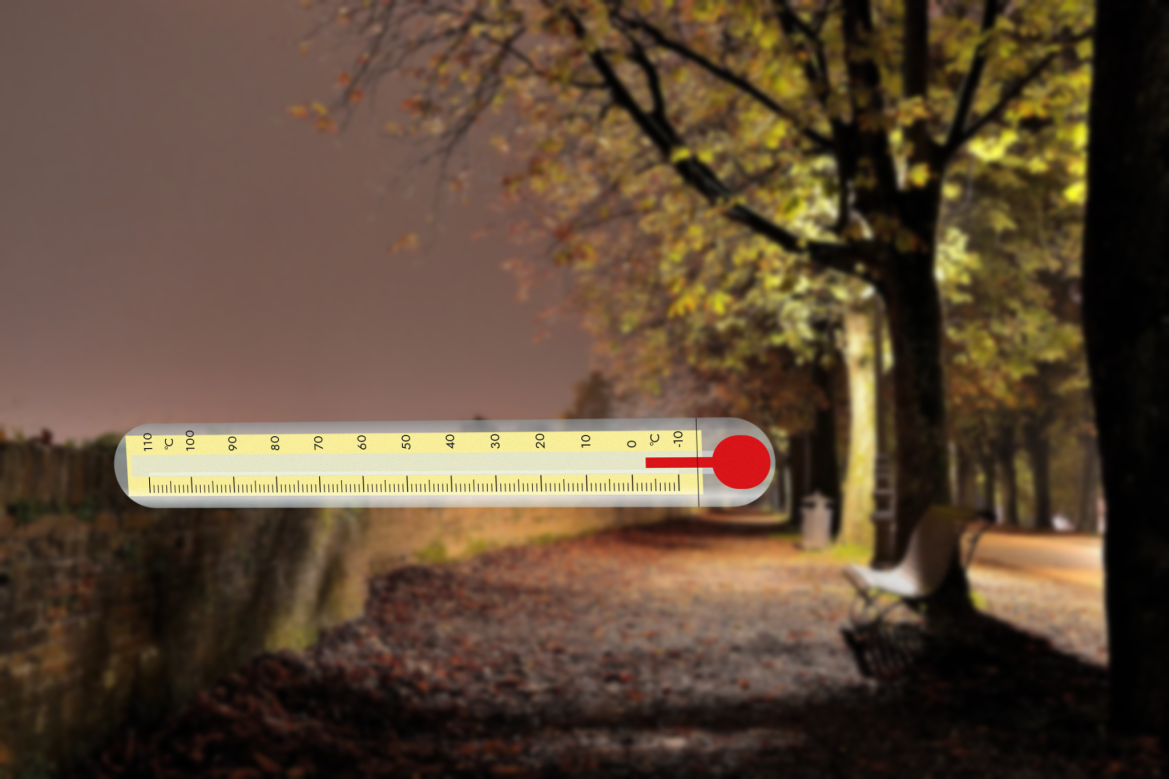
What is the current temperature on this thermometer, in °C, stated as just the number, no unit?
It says -3
